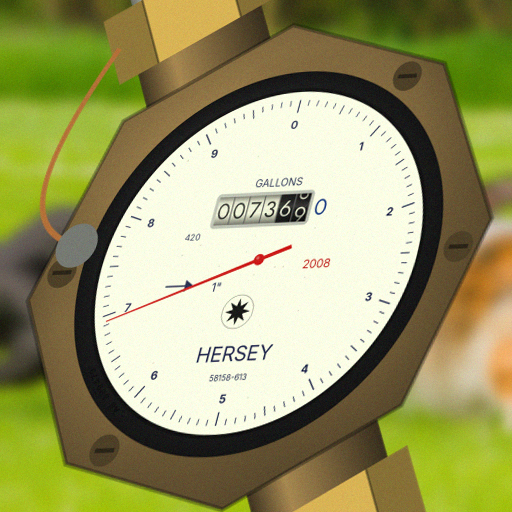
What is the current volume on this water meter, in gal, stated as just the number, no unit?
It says 73686.9
